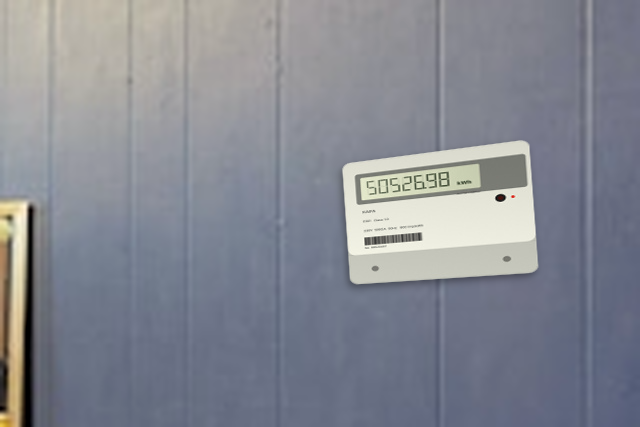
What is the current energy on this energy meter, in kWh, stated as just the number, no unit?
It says 50526.98
